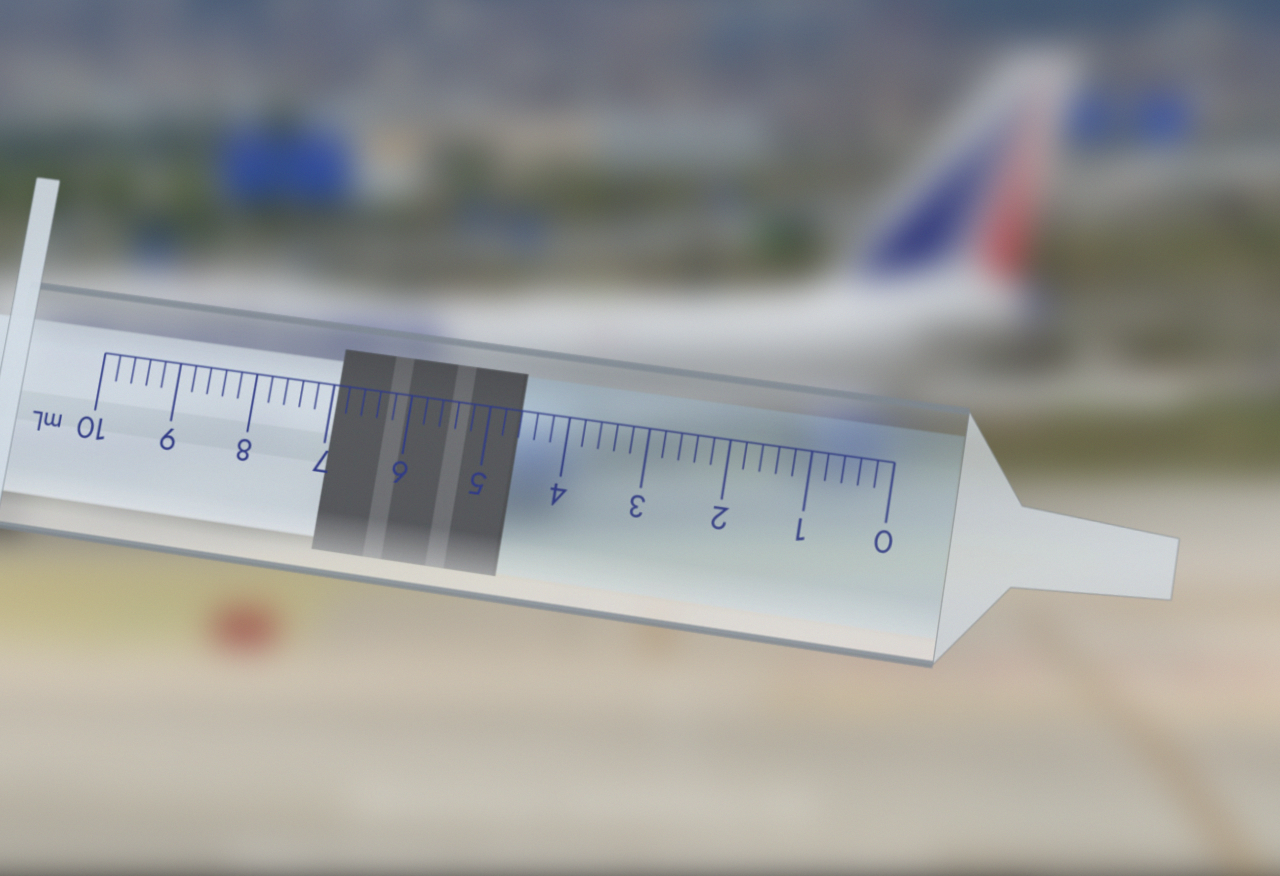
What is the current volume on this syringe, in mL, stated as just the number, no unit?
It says 4.6
